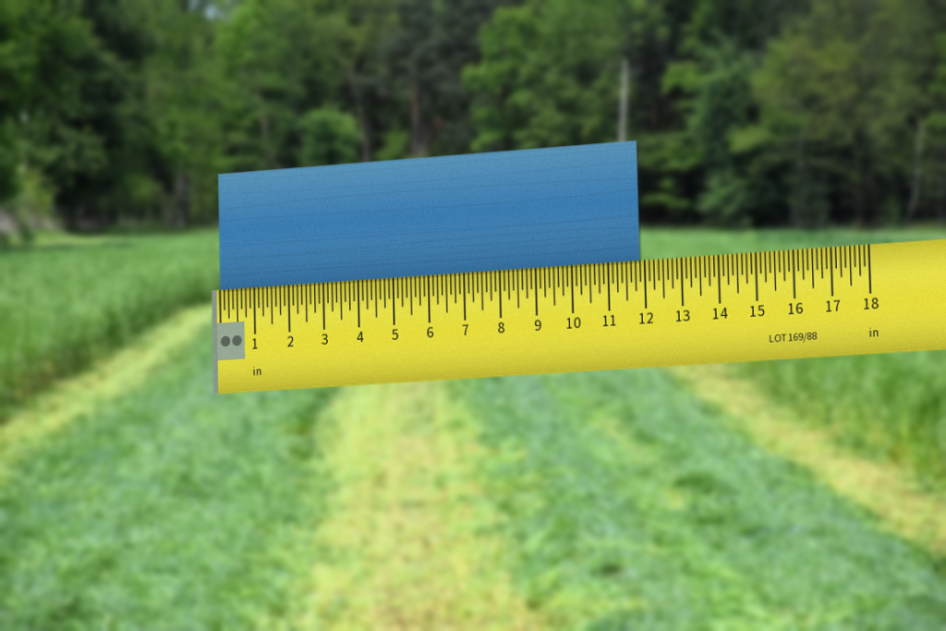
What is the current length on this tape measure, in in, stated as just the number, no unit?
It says 11.875
